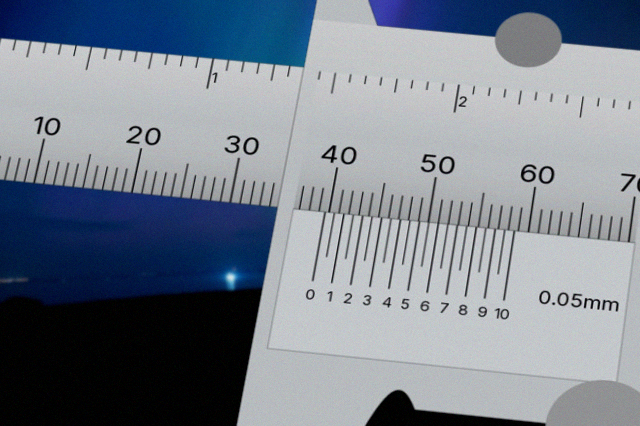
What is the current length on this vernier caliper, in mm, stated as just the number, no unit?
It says 39.6
